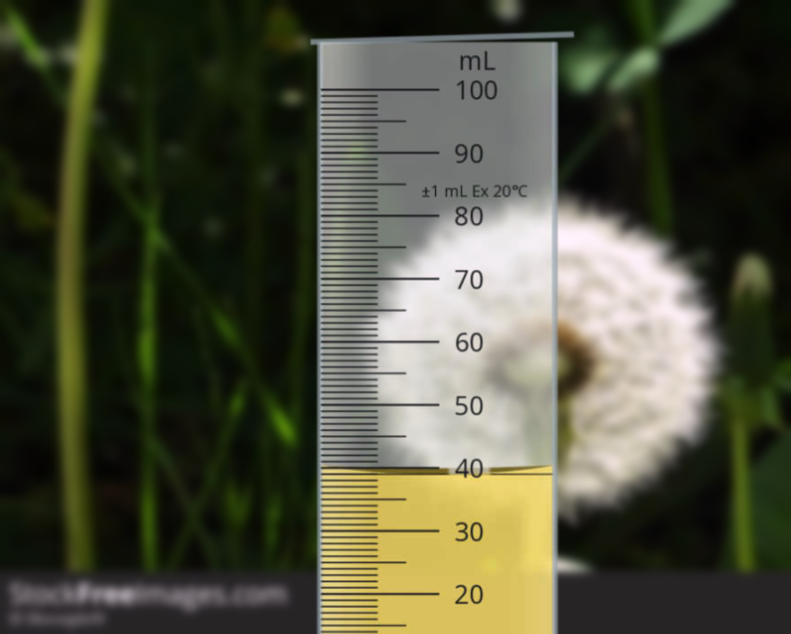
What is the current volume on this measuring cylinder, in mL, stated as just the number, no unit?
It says 39
